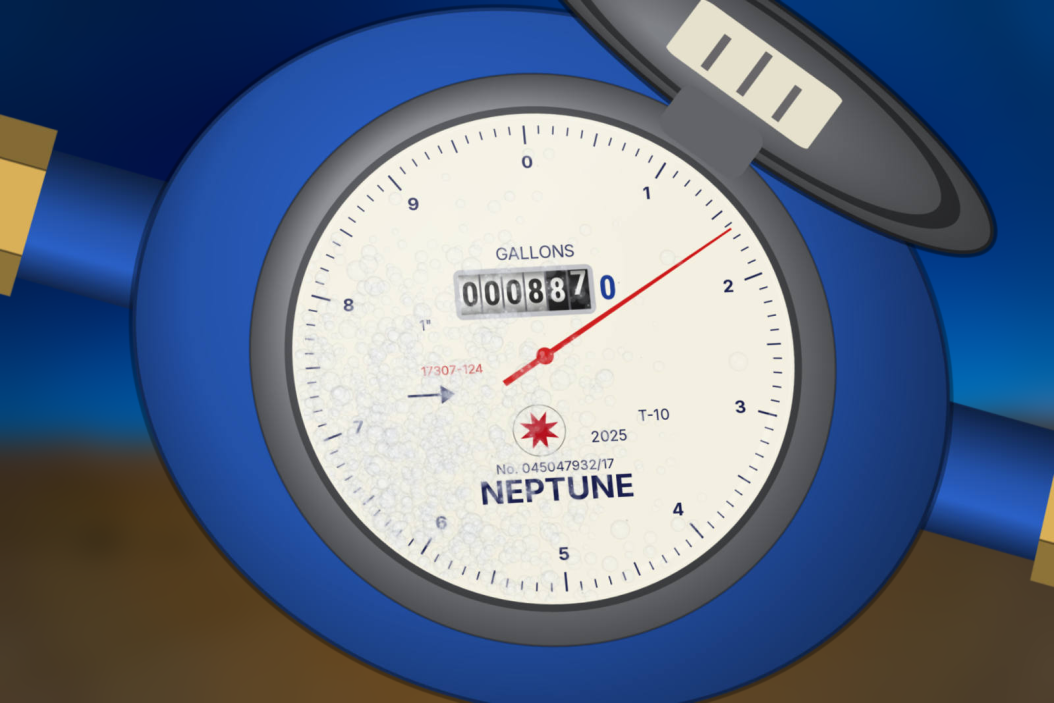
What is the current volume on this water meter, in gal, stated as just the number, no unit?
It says 8871.6
